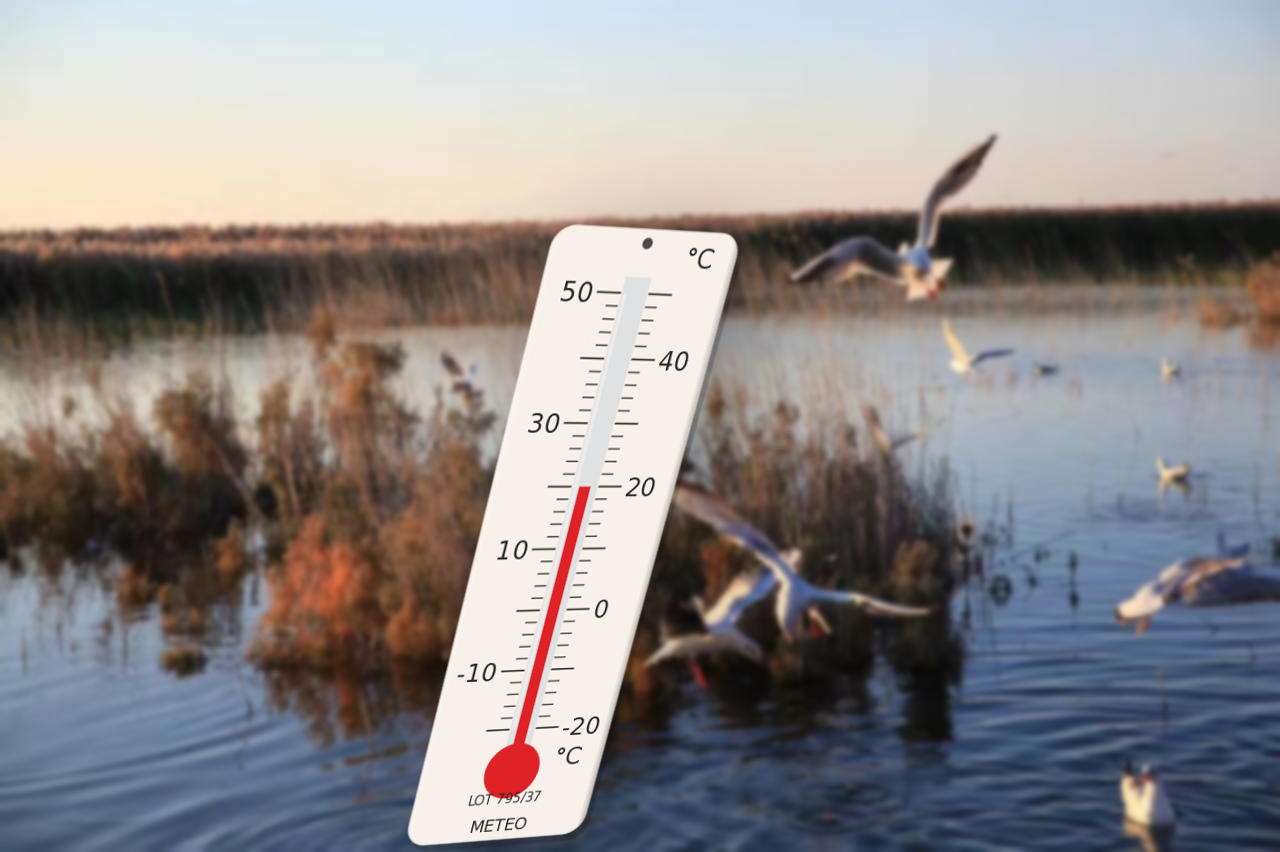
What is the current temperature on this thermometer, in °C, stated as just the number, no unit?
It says 20
